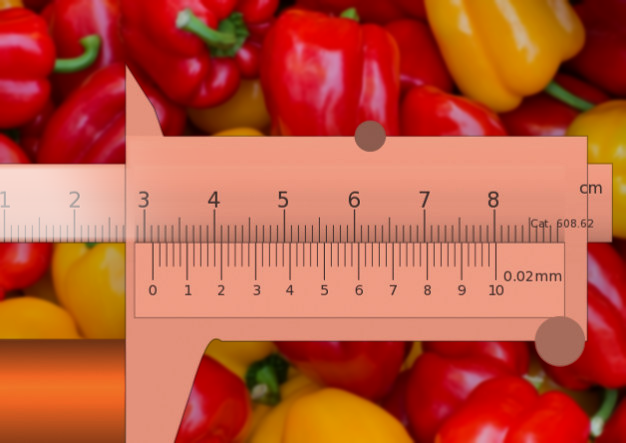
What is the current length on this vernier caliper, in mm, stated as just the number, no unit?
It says 31.2
